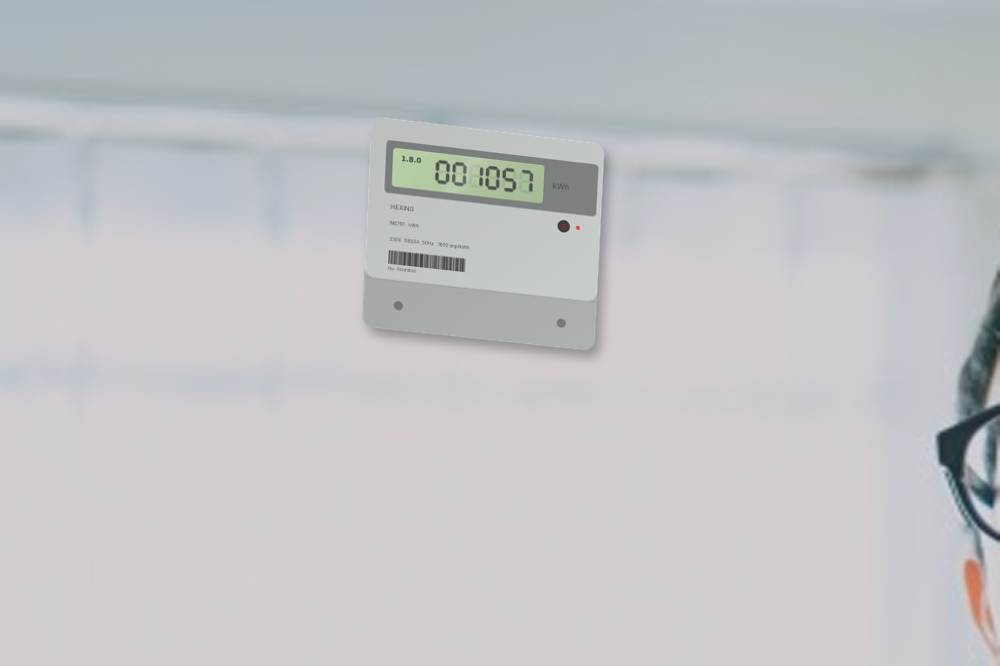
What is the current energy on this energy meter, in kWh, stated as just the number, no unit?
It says 1057
